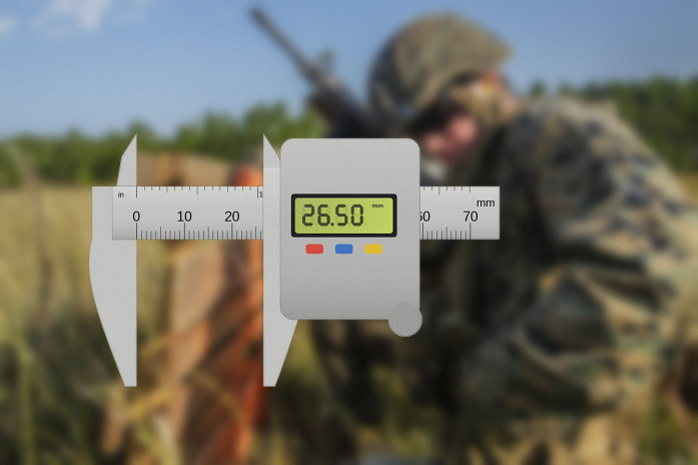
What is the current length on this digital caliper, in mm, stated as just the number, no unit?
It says 26.50
